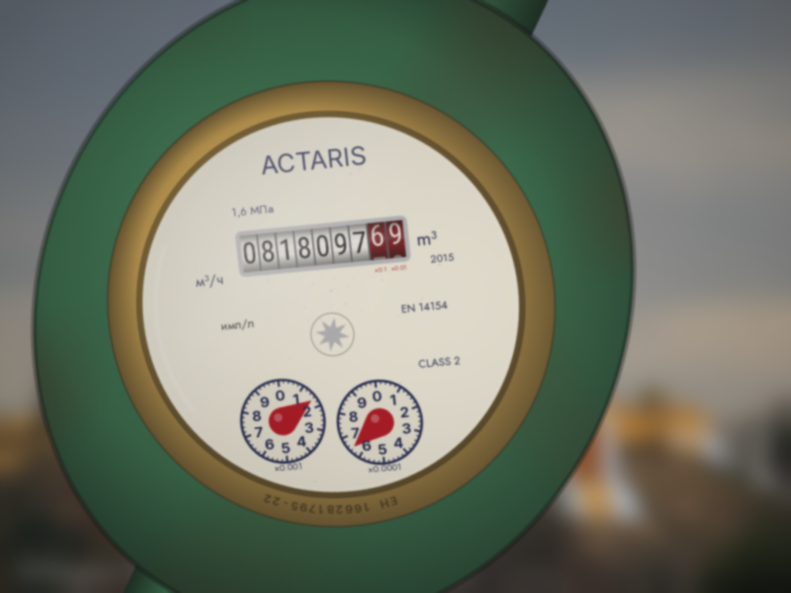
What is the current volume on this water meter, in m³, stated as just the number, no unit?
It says 818097.6916
